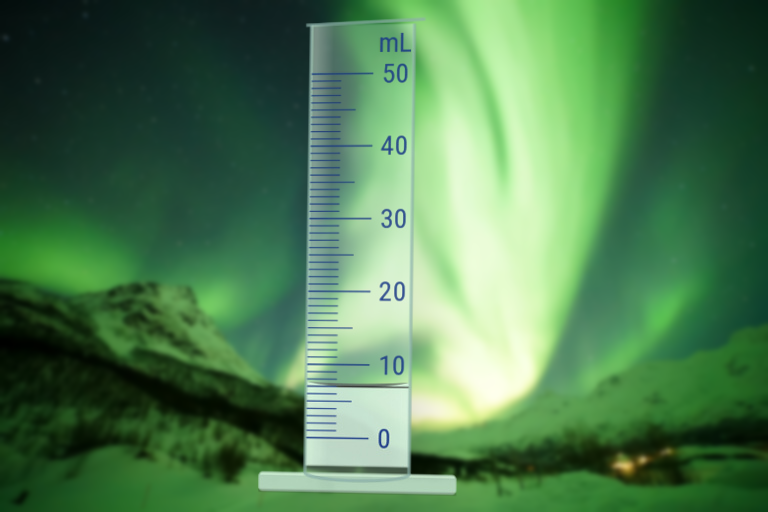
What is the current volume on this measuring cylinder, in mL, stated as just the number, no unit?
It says 7
